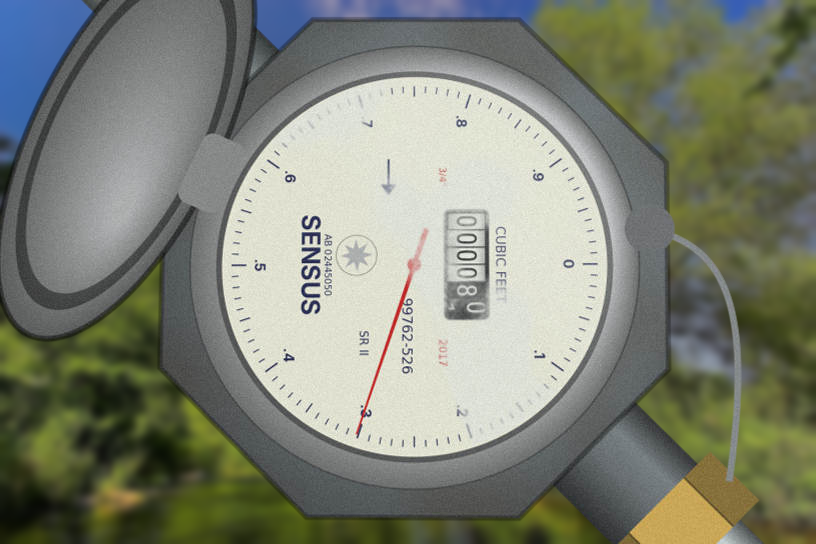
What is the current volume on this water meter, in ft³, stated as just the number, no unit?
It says 80.30
